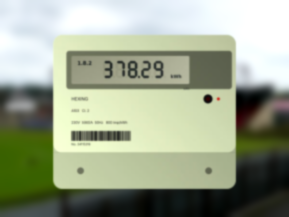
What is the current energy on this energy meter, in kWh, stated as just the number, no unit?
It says 378.29
